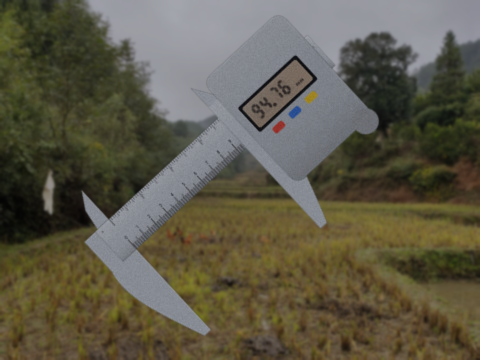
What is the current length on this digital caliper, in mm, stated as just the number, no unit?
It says 94.76
